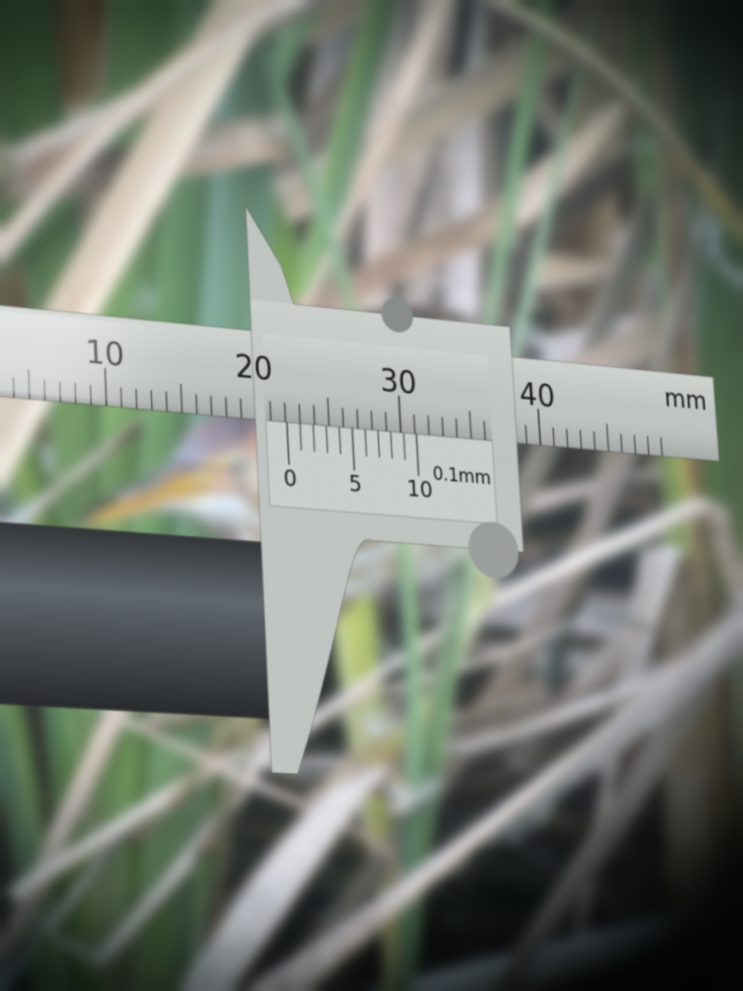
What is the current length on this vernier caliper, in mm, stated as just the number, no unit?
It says 22.1
